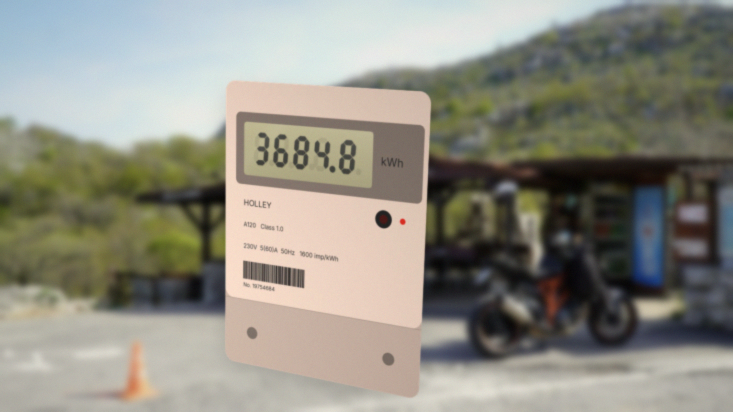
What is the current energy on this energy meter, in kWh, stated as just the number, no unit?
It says 3684.8
